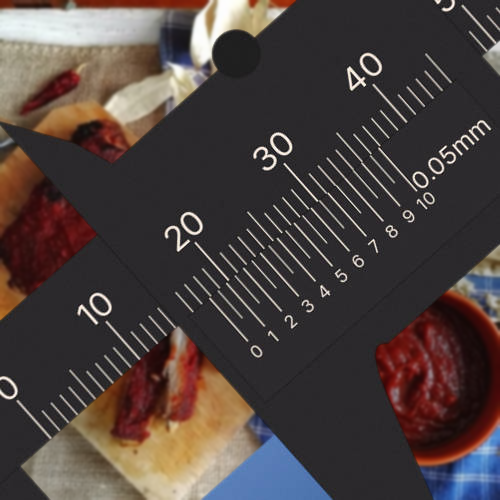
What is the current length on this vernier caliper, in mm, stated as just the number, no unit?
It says 17.8
